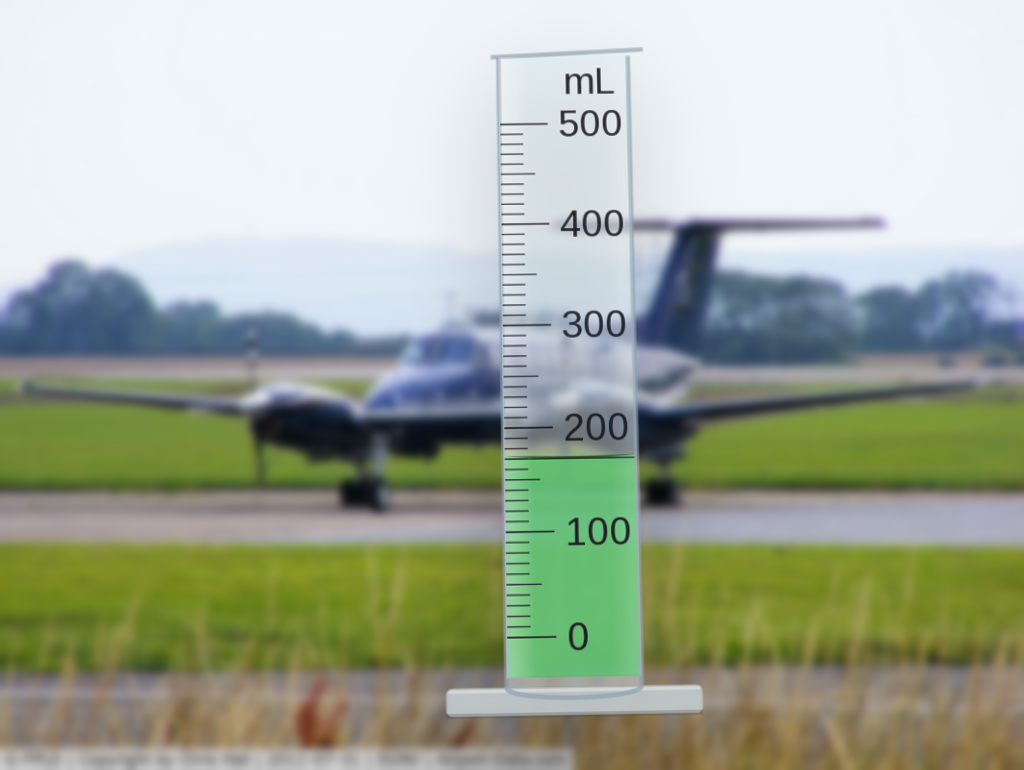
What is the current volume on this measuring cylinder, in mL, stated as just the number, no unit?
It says 170
